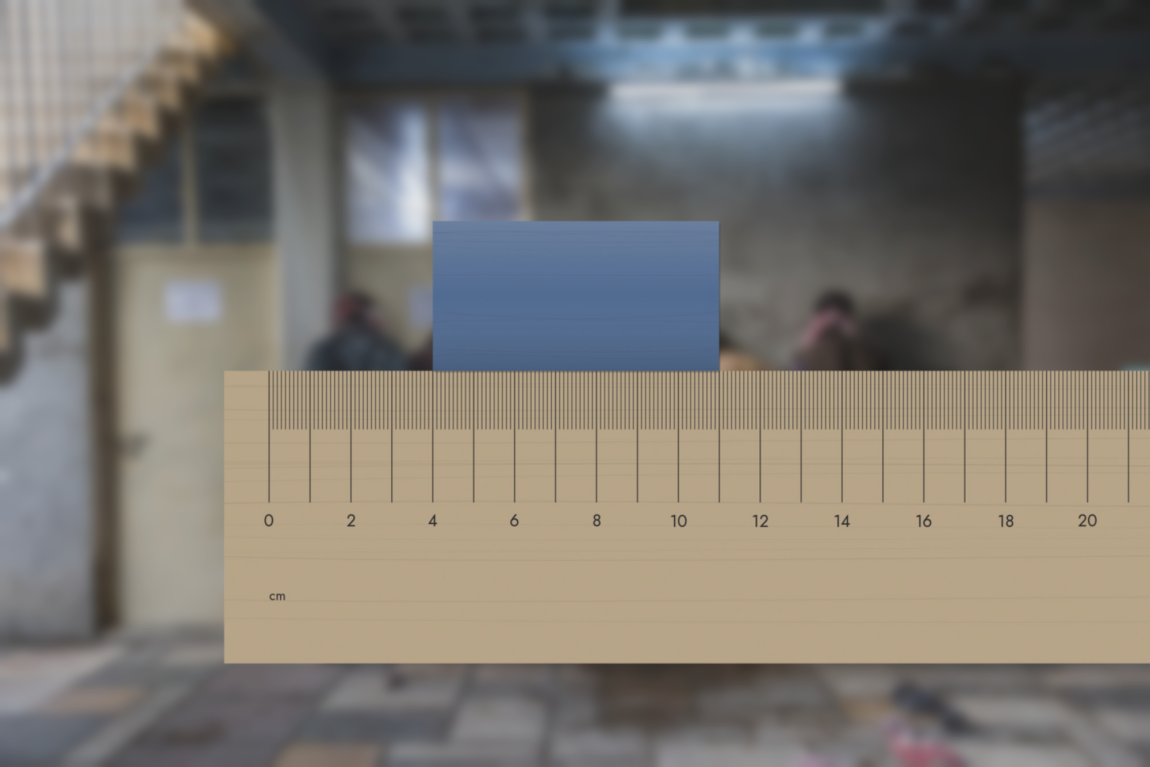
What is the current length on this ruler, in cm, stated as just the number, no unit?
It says 7
